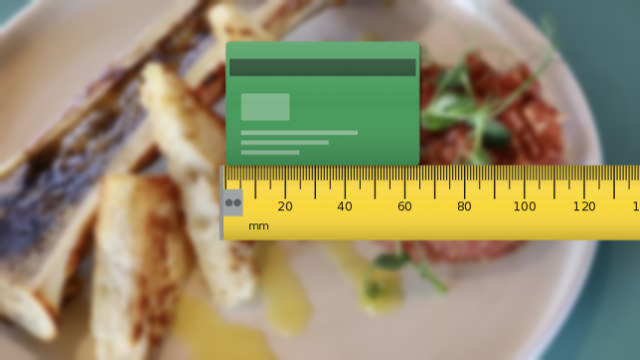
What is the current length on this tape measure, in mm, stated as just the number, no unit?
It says 65
